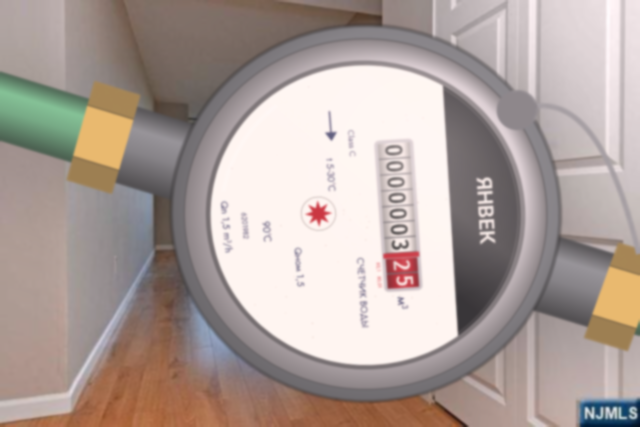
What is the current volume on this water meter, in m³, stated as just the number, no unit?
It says 3.25
